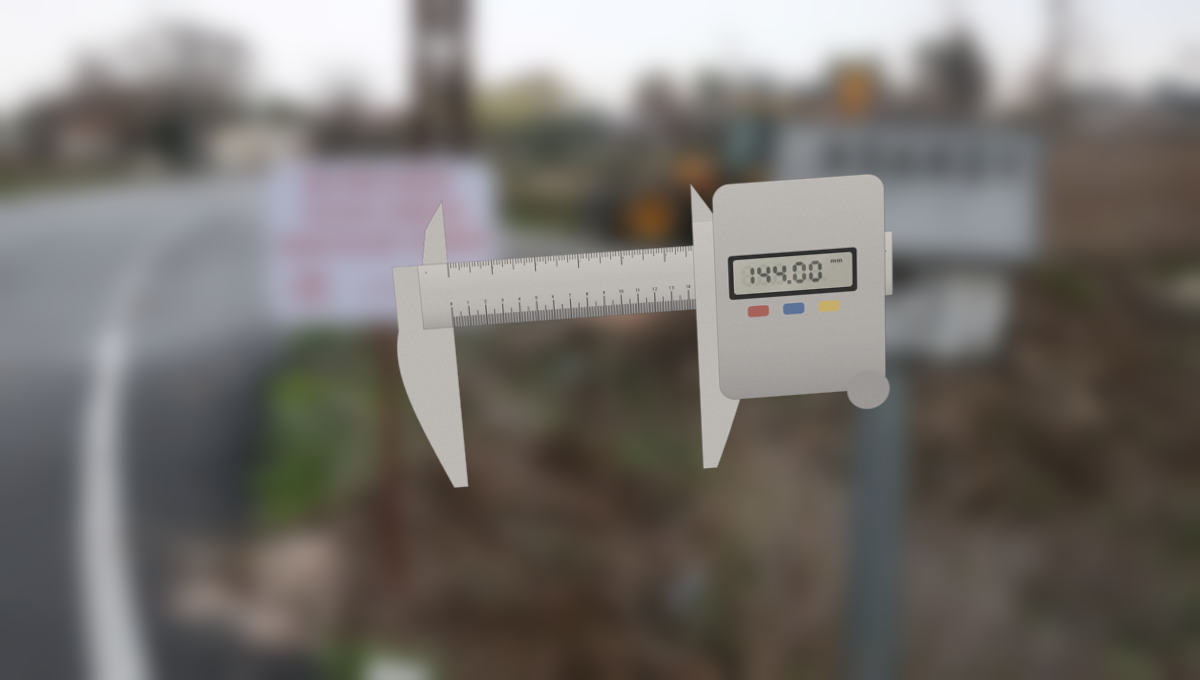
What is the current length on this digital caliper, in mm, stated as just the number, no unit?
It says 144.00
